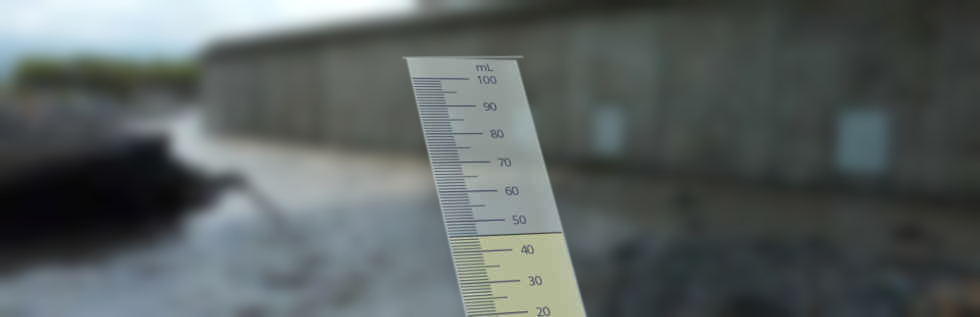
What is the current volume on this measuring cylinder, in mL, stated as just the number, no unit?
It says 45
